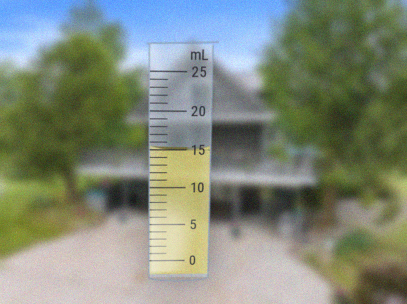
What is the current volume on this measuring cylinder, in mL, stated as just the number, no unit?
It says 15
